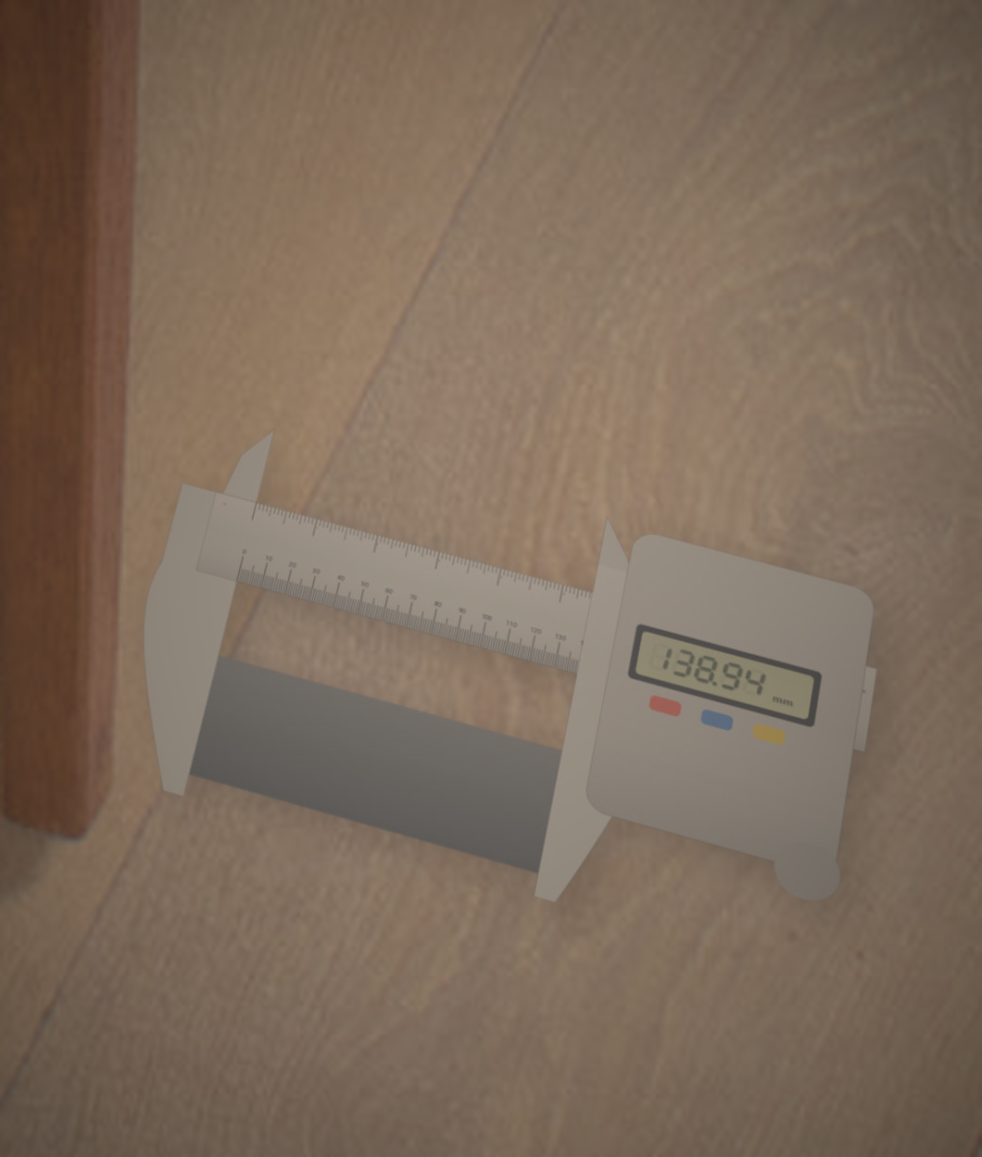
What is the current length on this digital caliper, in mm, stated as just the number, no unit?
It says 138.94
